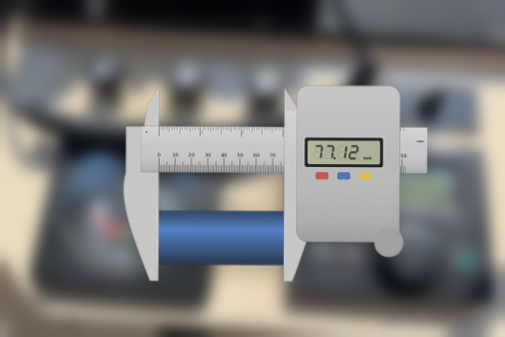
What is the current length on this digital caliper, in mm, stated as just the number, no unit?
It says 77.12
